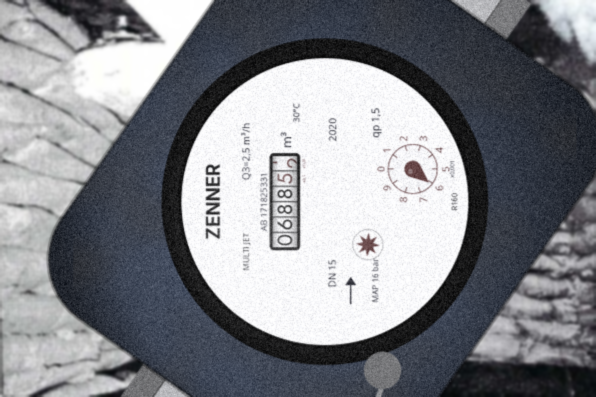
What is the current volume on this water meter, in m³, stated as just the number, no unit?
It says 688.516
